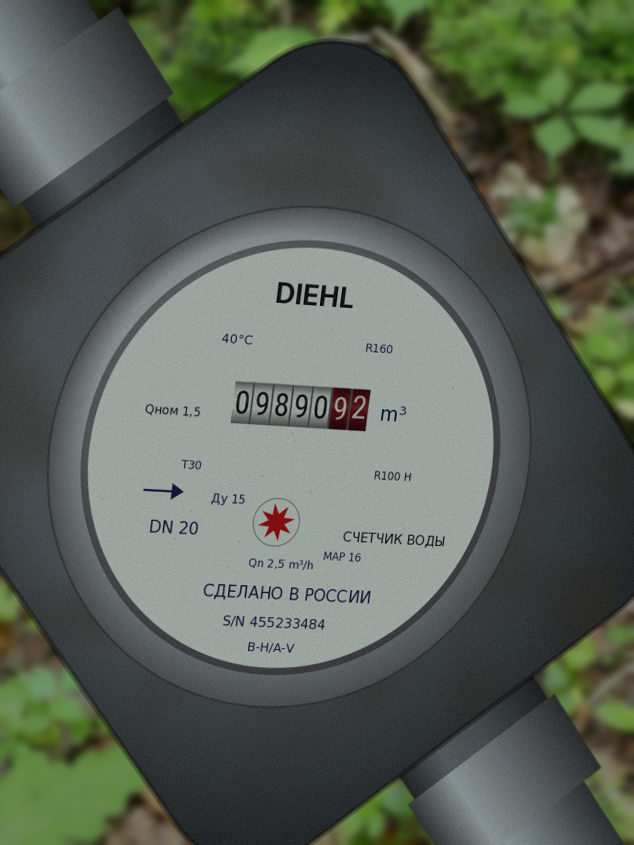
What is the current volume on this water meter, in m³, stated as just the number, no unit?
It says 9890.92
